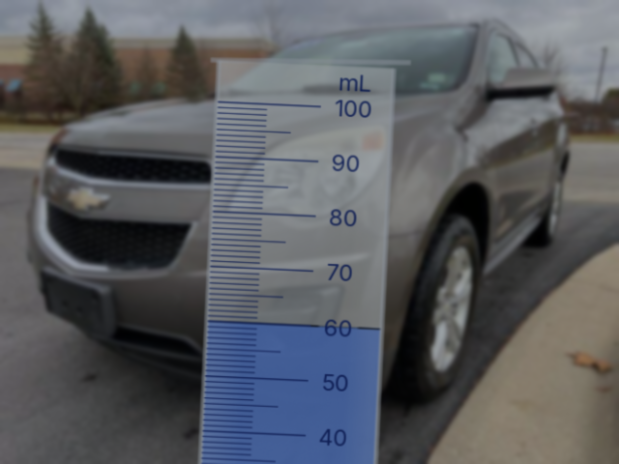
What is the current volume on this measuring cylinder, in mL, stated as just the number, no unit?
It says 60
